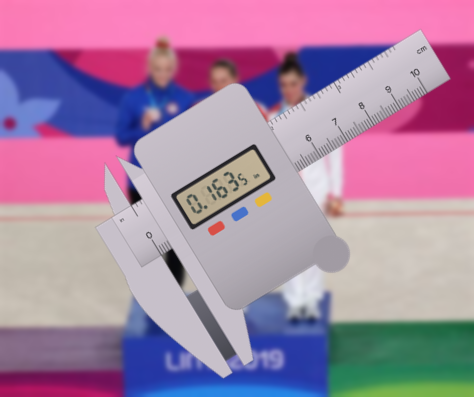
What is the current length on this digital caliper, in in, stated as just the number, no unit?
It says 0.1635
